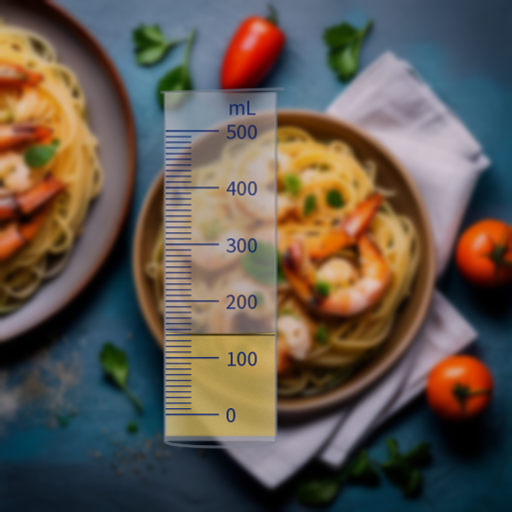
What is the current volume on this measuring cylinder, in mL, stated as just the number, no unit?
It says 140
